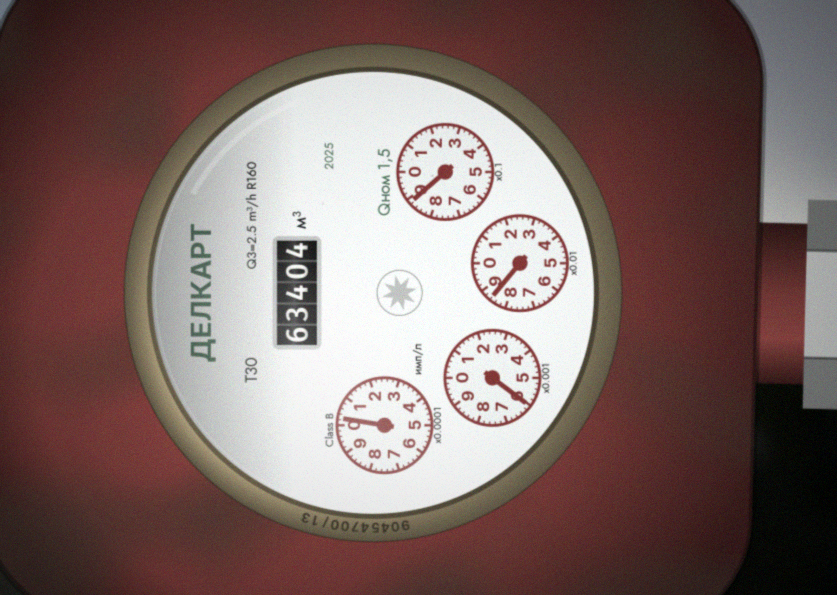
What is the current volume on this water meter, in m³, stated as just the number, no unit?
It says 63404.8860
